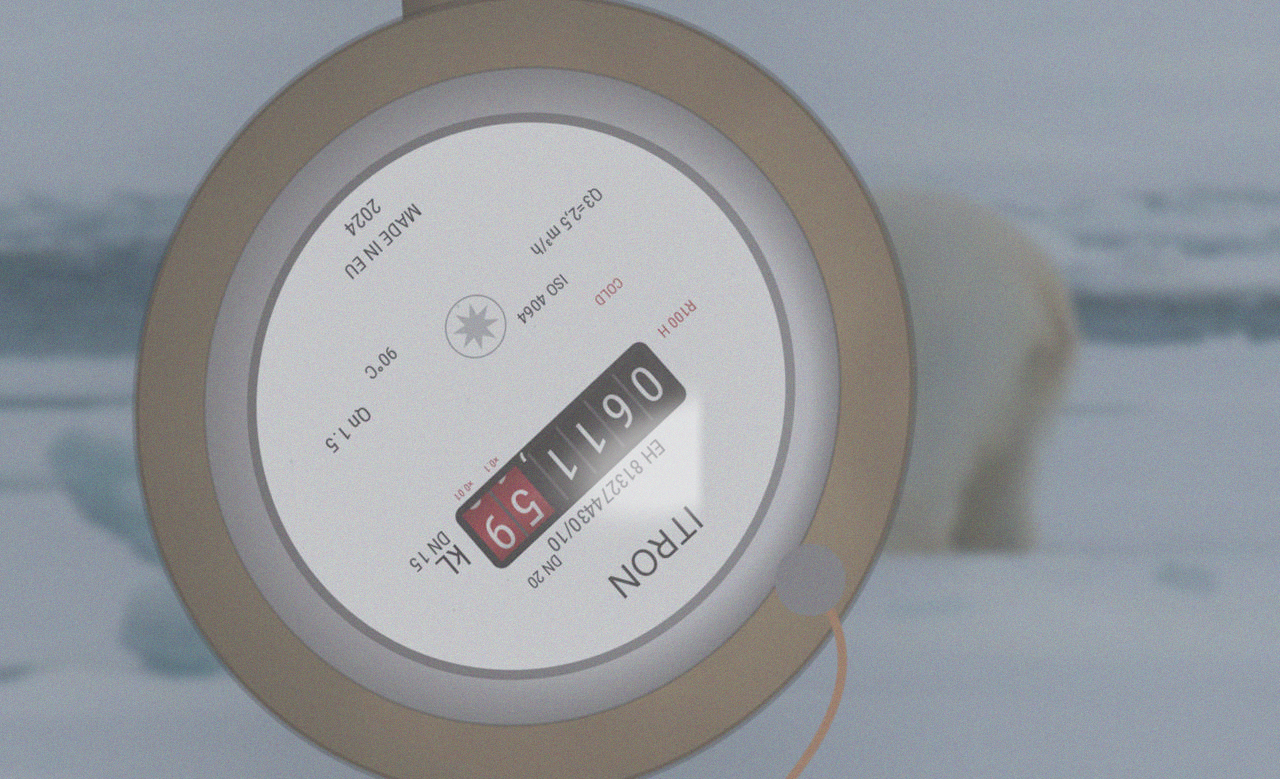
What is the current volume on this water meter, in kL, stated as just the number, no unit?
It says 611.59
